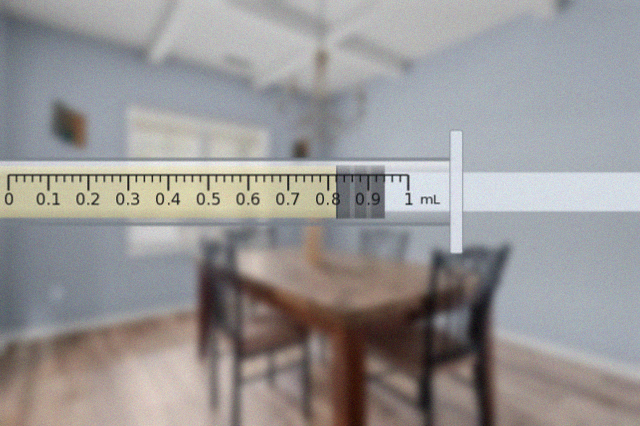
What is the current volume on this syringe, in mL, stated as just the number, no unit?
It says 0.82
